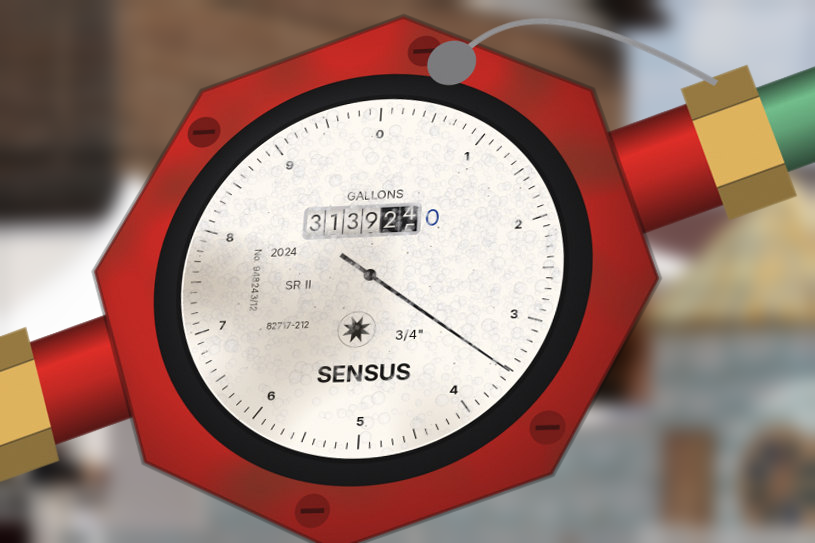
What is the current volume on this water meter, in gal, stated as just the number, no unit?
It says 3139243.5
